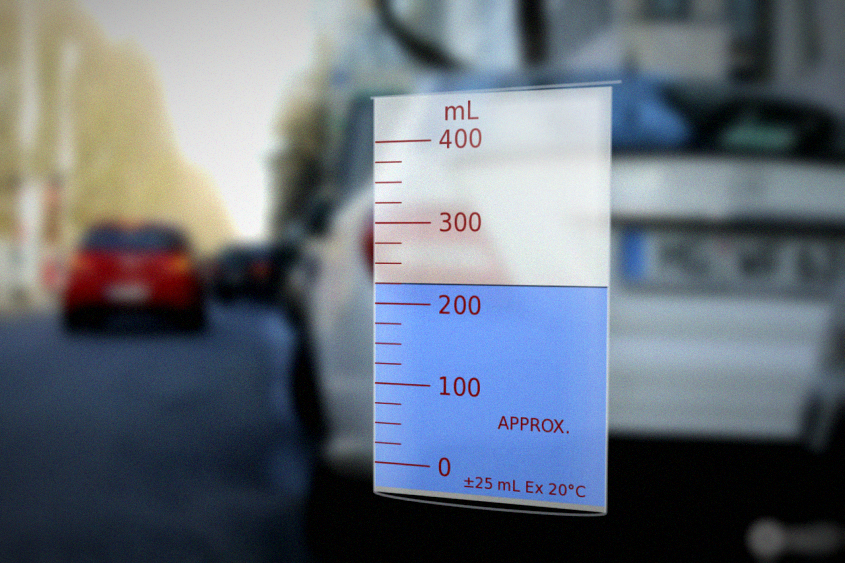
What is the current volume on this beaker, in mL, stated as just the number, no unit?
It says 225
